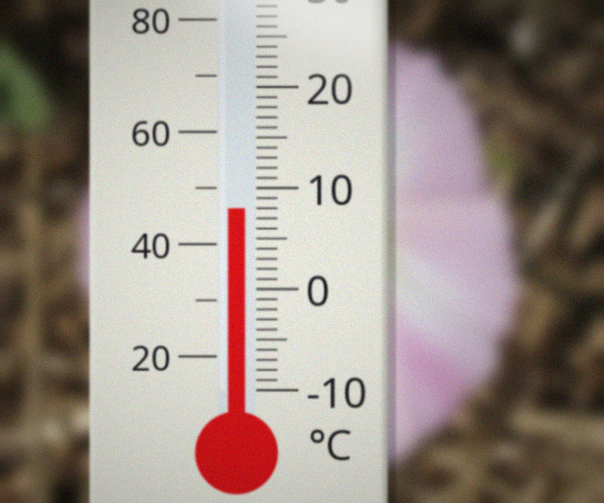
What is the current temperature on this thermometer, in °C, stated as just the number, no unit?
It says 8
